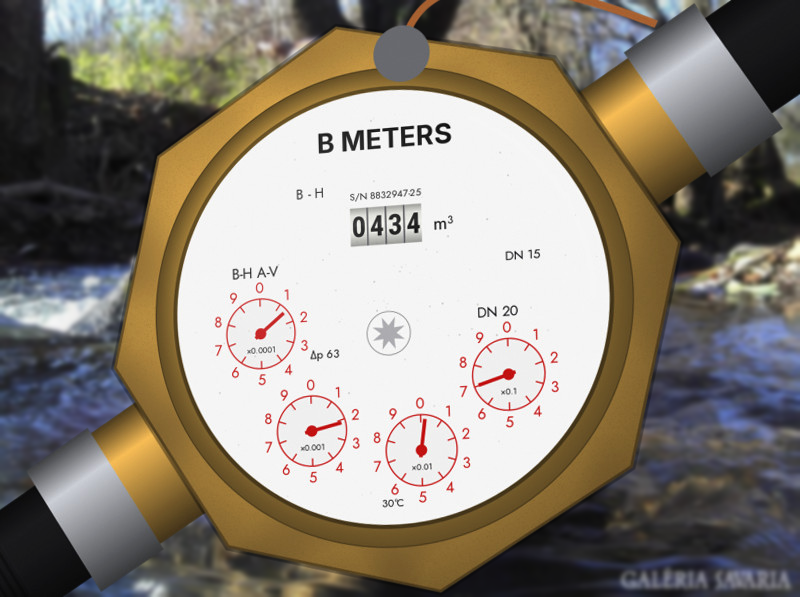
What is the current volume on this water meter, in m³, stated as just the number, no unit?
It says 434.7021
